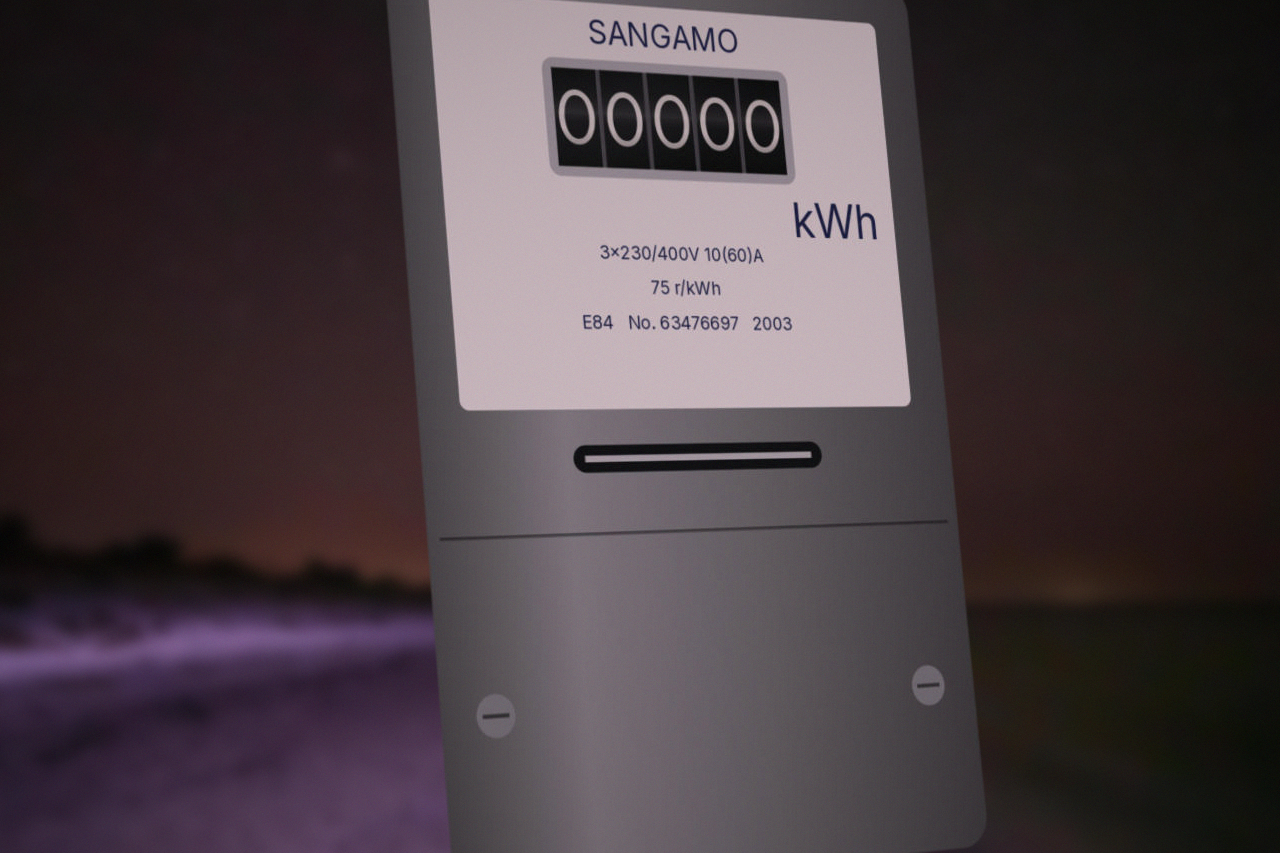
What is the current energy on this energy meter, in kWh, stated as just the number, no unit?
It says 0
